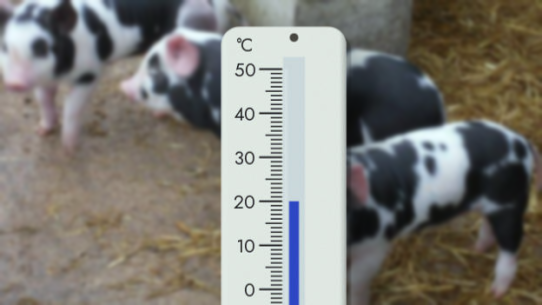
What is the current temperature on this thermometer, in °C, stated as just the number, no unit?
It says 20
